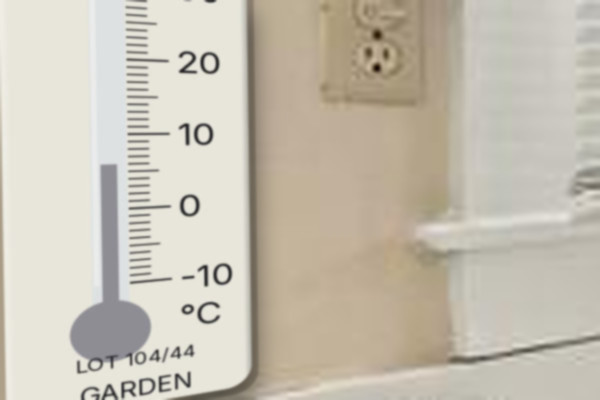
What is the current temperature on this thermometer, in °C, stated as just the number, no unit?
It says 6
